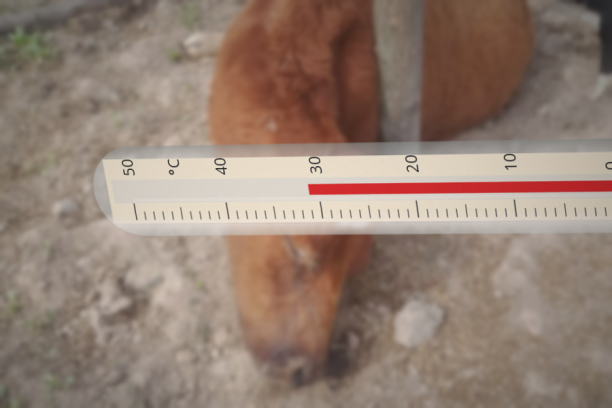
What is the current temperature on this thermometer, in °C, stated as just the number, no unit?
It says 31
